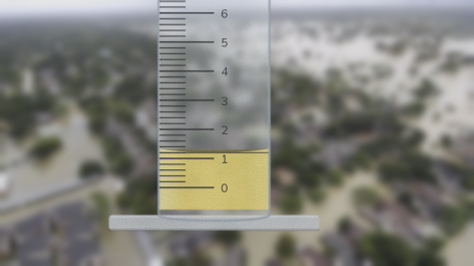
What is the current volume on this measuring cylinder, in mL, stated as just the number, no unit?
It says 1.2
